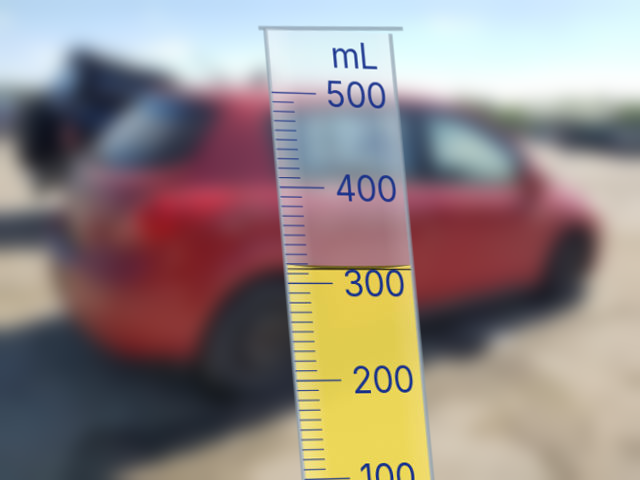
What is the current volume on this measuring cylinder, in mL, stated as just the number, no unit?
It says 315
